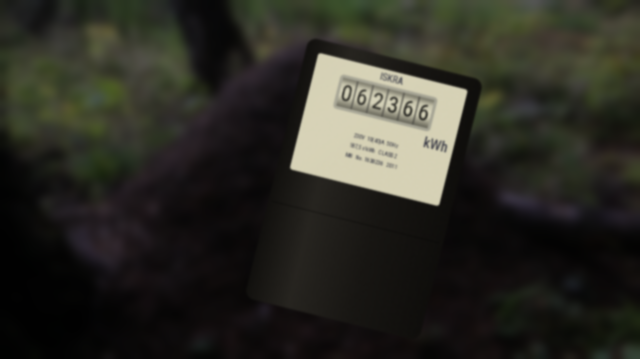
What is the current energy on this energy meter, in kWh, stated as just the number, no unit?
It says 62366
